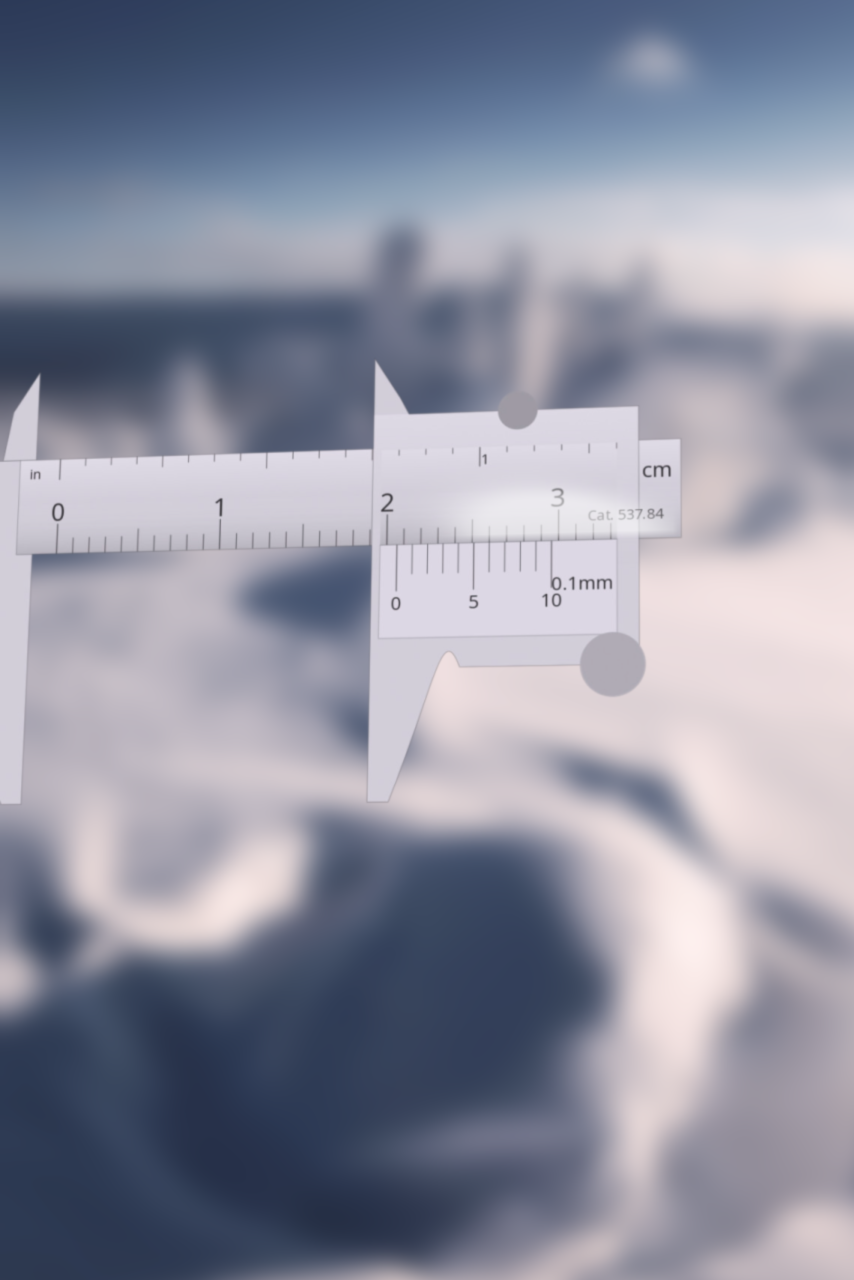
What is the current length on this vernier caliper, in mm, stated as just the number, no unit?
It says 20.6
